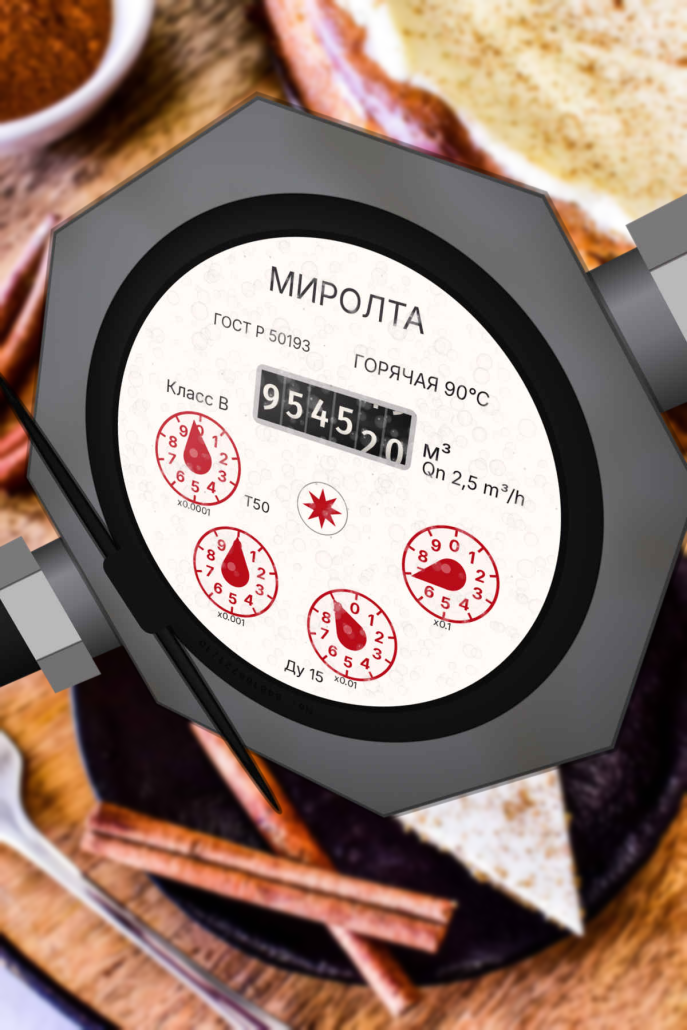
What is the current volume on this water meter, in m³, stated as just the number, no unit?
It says 954519.6899
